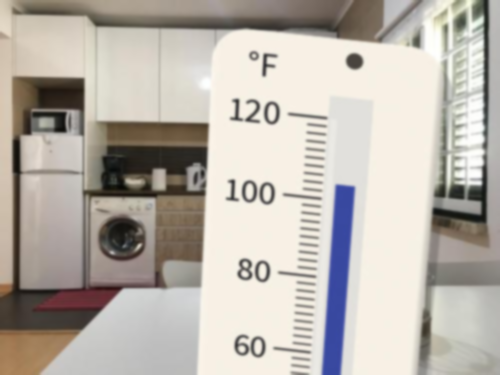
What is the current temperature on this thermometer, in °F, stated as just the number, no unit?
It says 104
